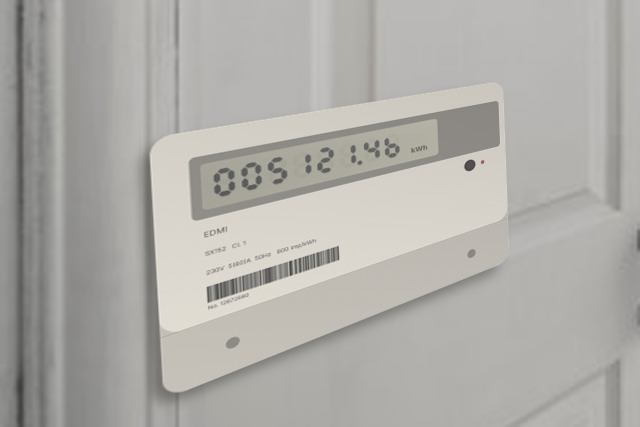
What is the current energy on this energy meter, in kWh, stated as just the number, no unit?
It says 5121.46
